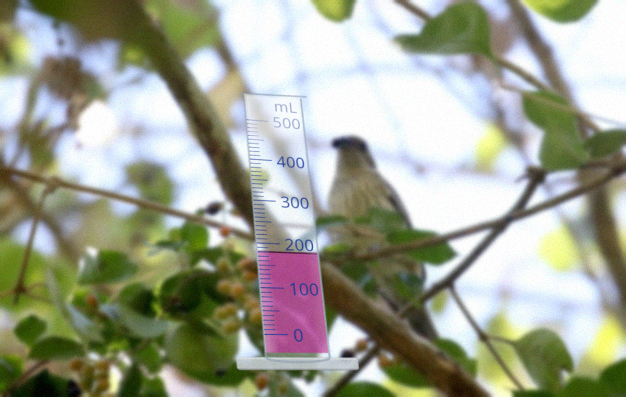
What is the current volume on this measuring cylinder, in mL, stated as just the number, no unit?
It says 180
